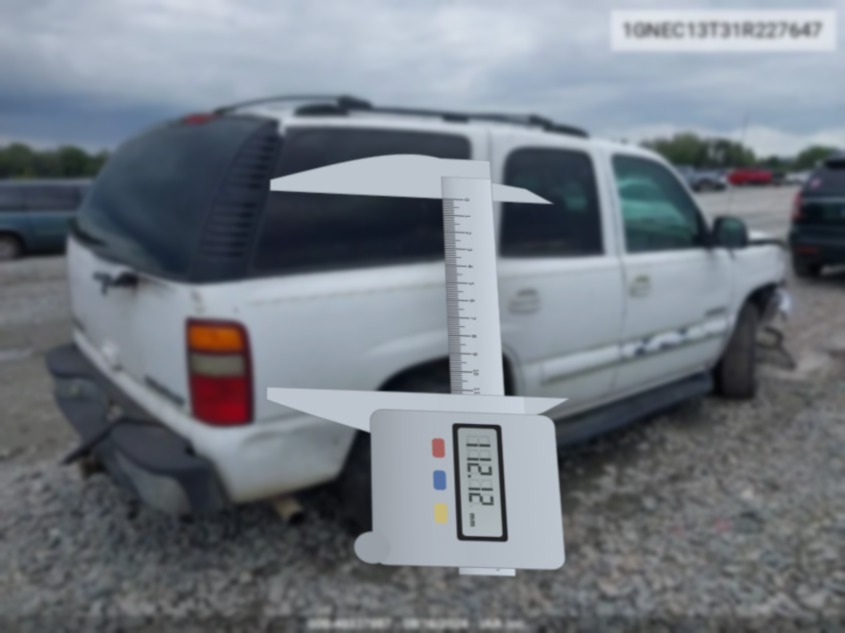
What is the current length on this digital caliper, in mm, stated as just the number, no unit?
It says 112.12
